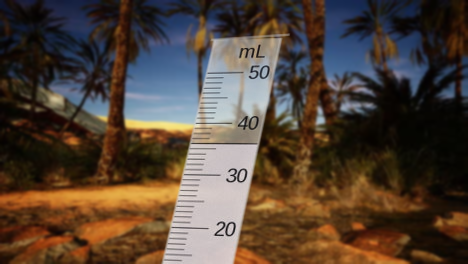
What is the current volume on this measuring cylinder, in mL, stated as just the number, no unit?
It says 36
